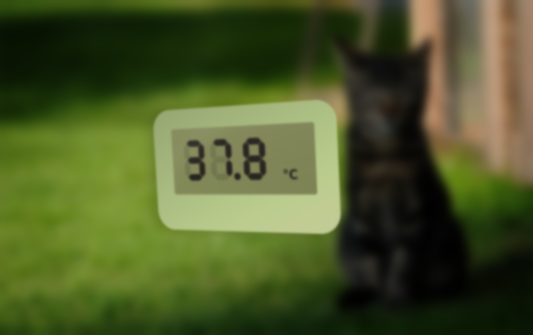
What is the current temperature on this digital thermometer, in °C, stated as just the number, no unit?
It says 37.8
